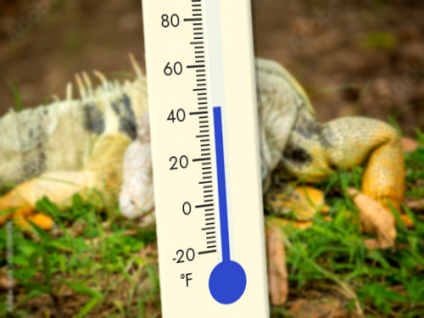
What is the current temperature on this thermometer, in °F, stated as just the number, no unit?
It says 42
